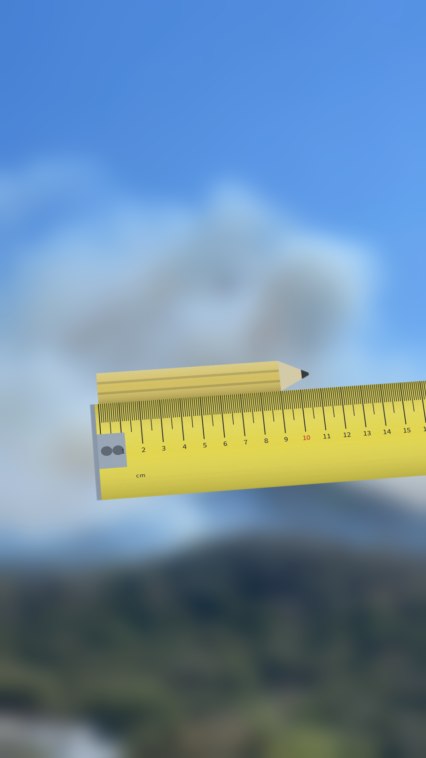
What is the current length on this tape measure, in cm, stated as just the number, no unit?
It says 10.5
